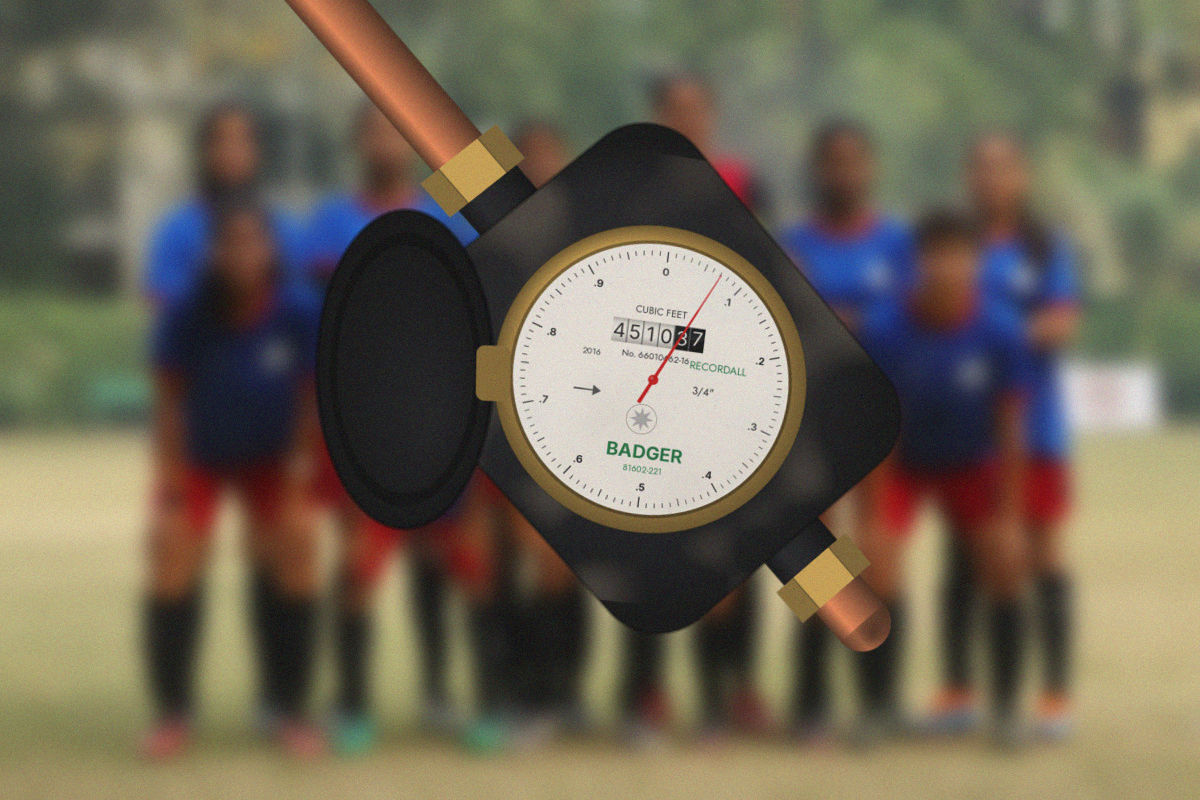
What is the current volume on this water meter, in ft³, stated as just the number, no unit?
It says 451037.07
